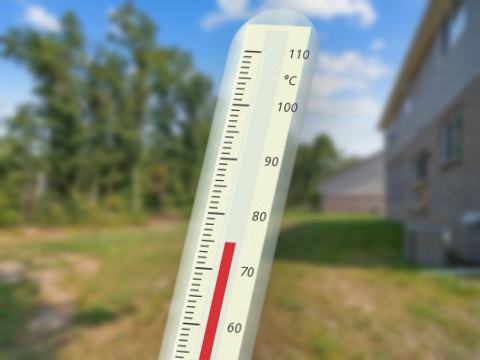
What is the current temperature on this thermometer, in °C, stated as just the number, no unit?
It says 75
